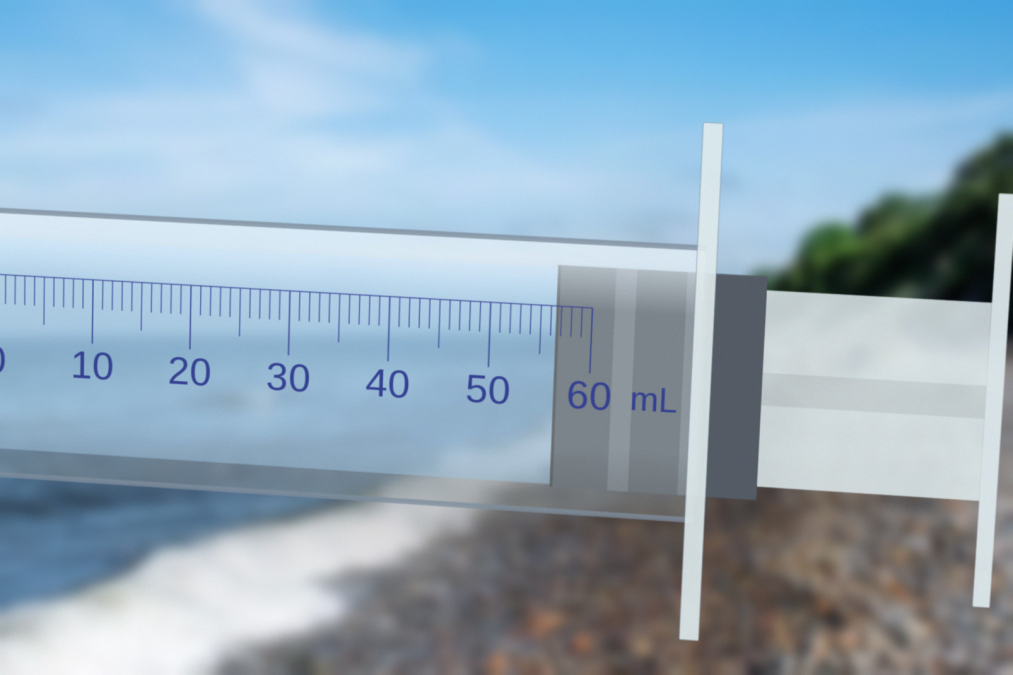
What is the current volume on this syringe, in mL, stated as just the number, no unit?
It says 56.5
